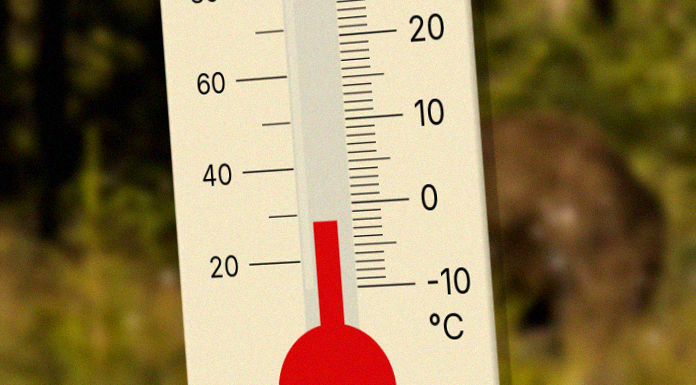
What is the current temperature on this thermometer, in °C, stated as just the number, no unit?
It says -2
